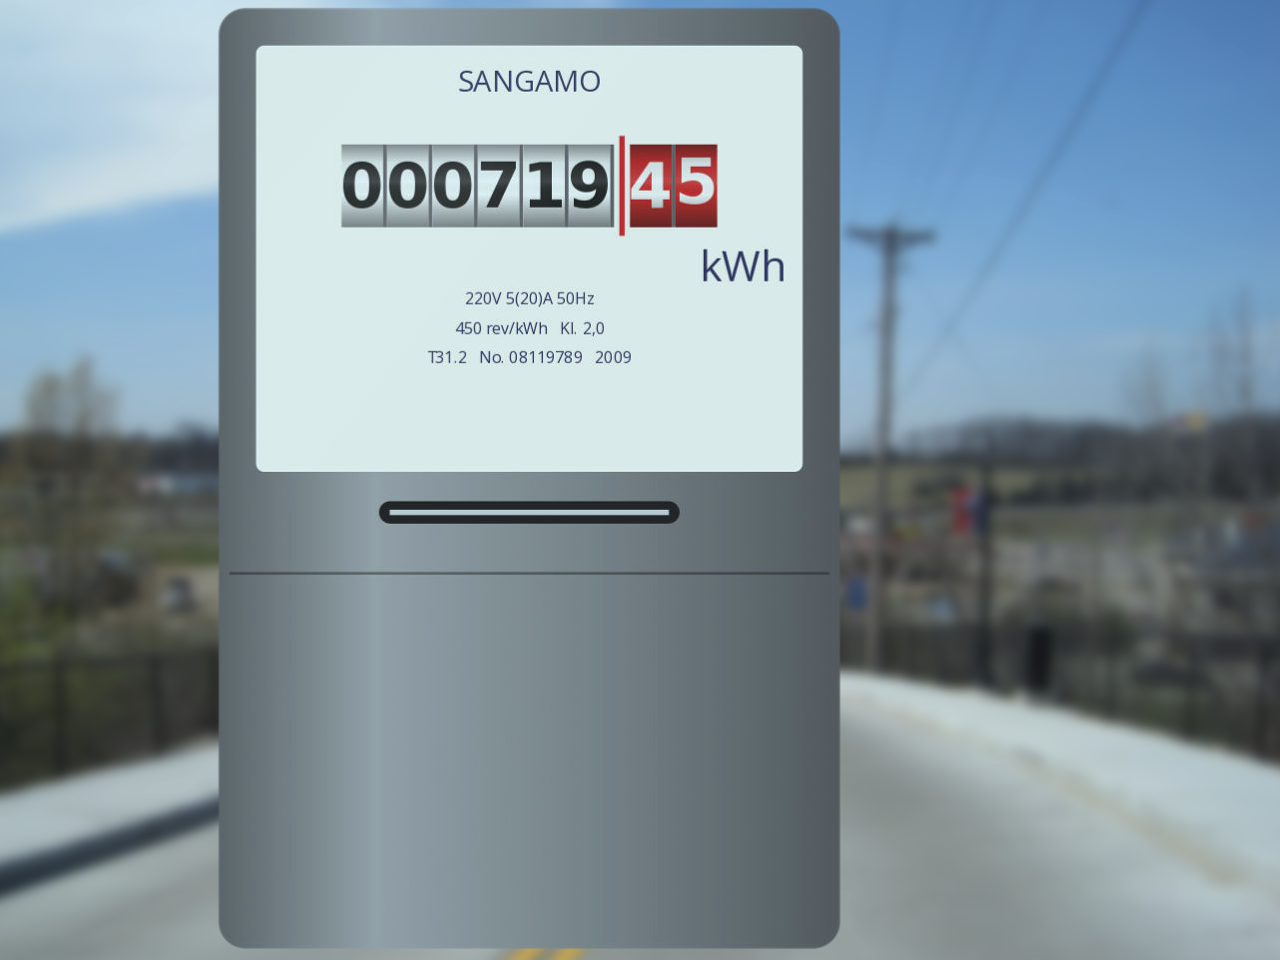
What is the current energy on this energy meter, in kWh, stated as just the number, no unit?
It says 719.45
